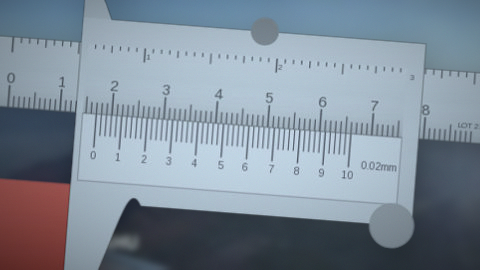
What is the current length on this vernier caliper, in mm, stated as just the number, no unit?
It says 17.0
